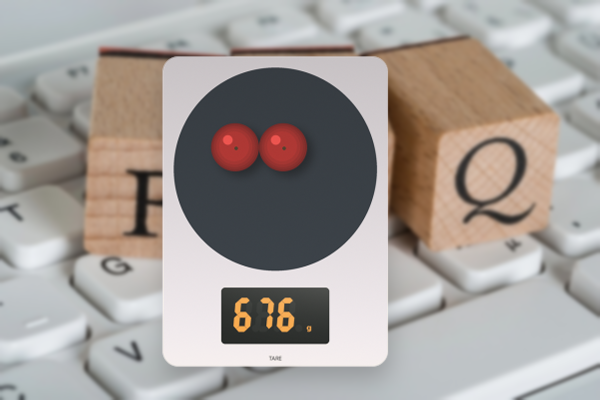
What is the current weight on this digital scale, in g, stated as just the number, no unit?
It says 676
